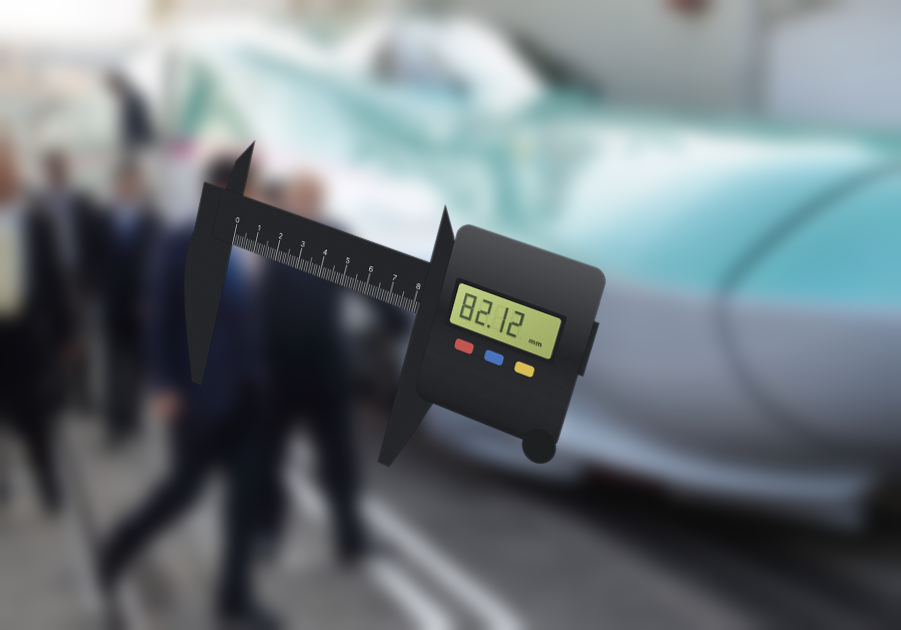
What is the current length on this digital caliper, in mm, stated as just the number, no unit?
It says 82.12
